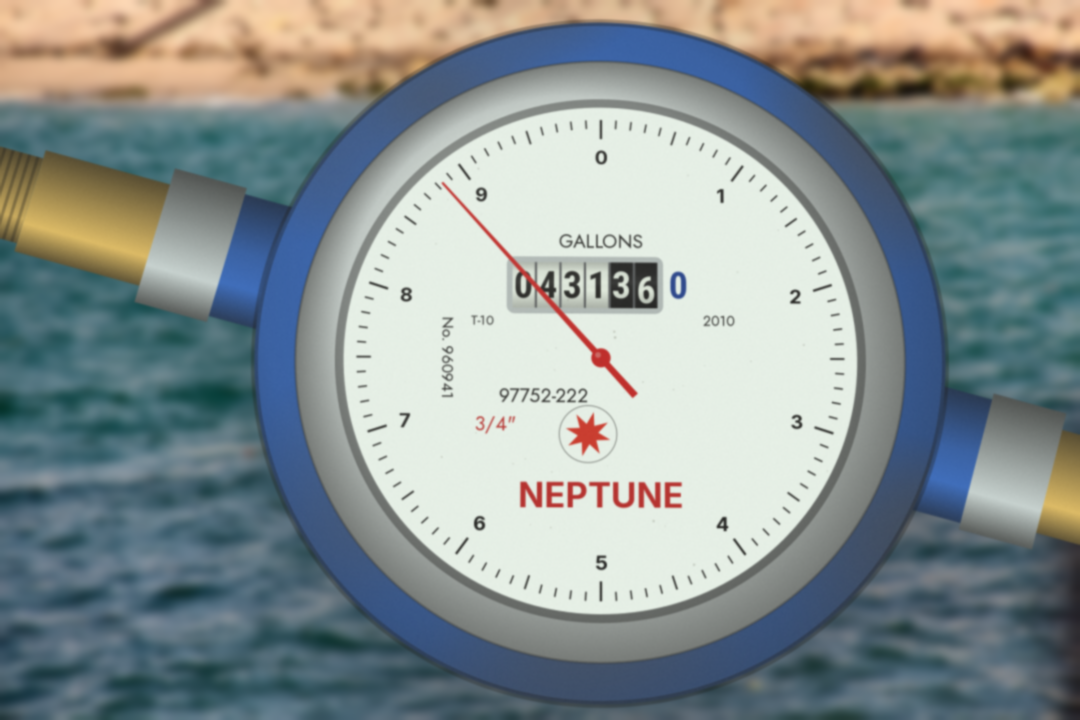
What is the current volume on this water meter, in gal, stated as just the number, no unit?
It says 431358.8
